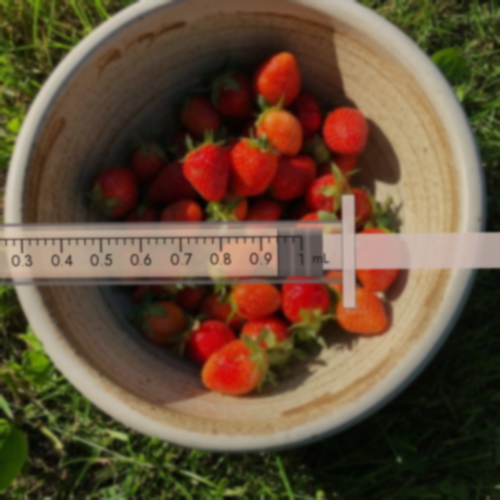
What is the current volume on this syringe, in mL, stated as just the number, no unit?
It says 0.94
